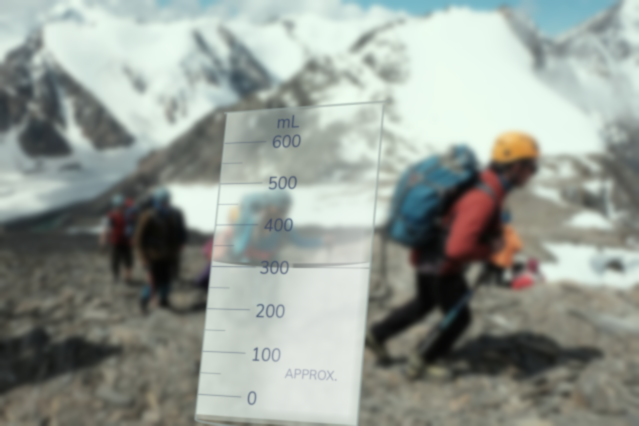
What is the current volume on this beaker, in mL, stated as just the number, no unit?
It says 300
